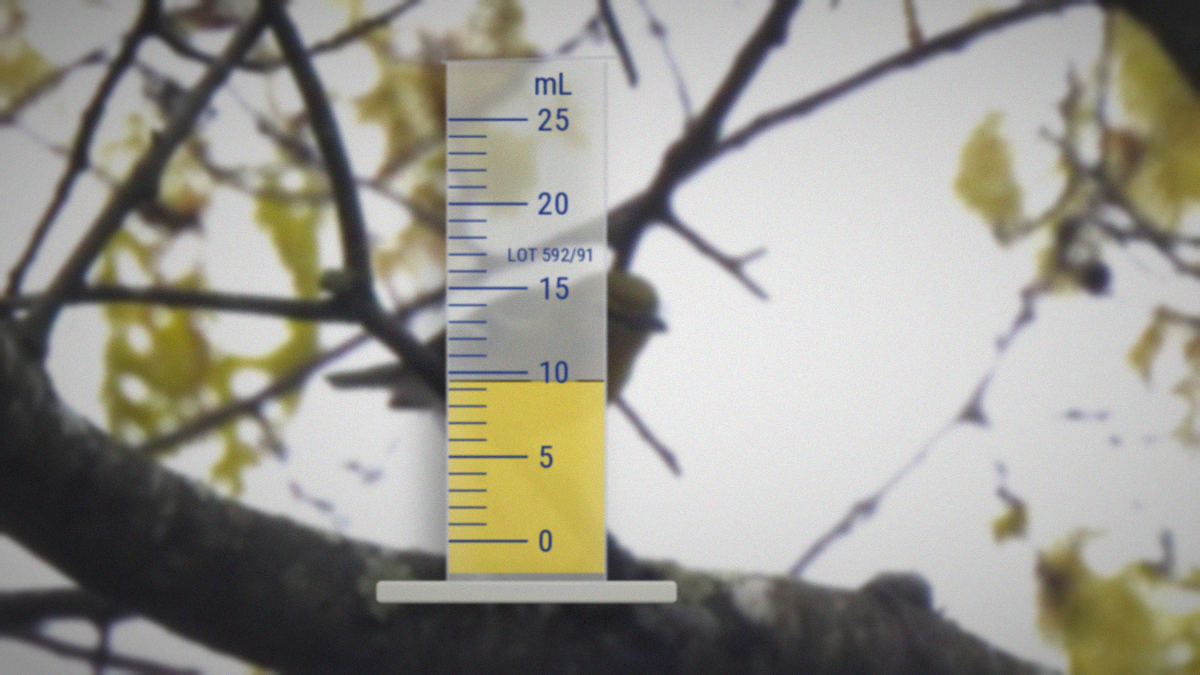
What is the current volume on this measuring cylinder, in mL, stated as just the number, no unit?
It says 9.5
